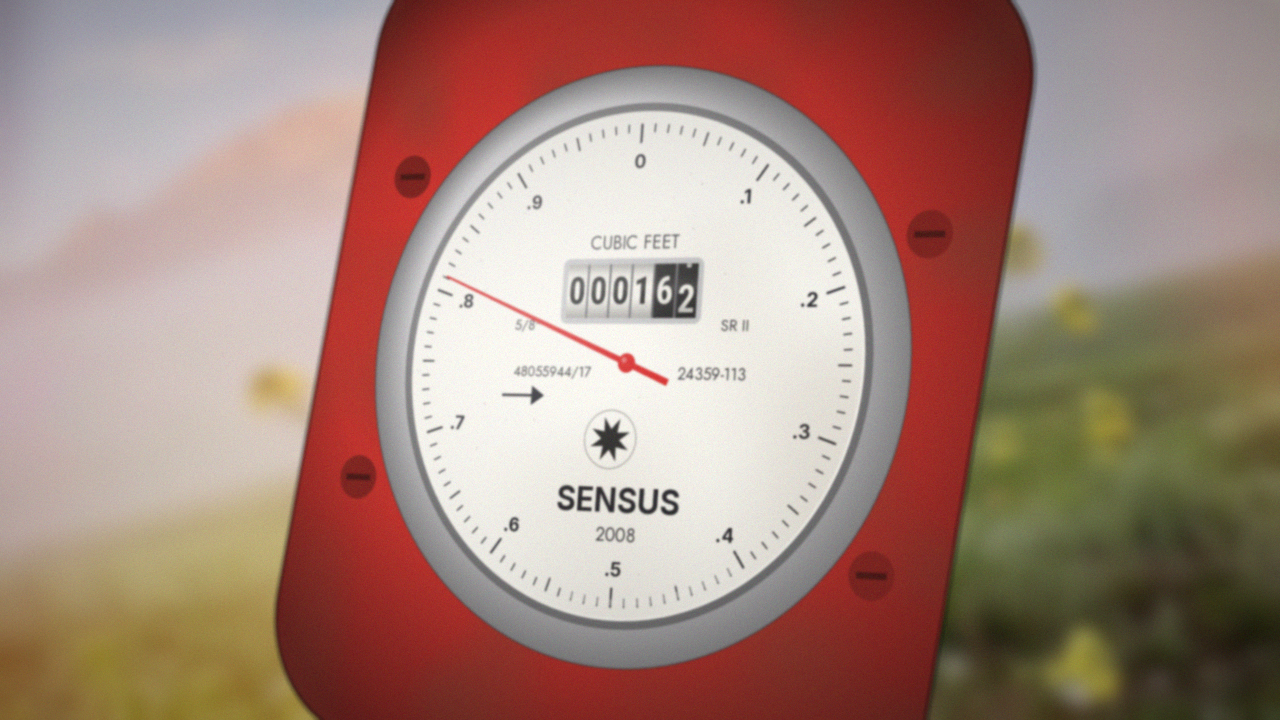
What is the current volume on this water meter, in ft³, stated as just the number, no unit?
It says 161.81
